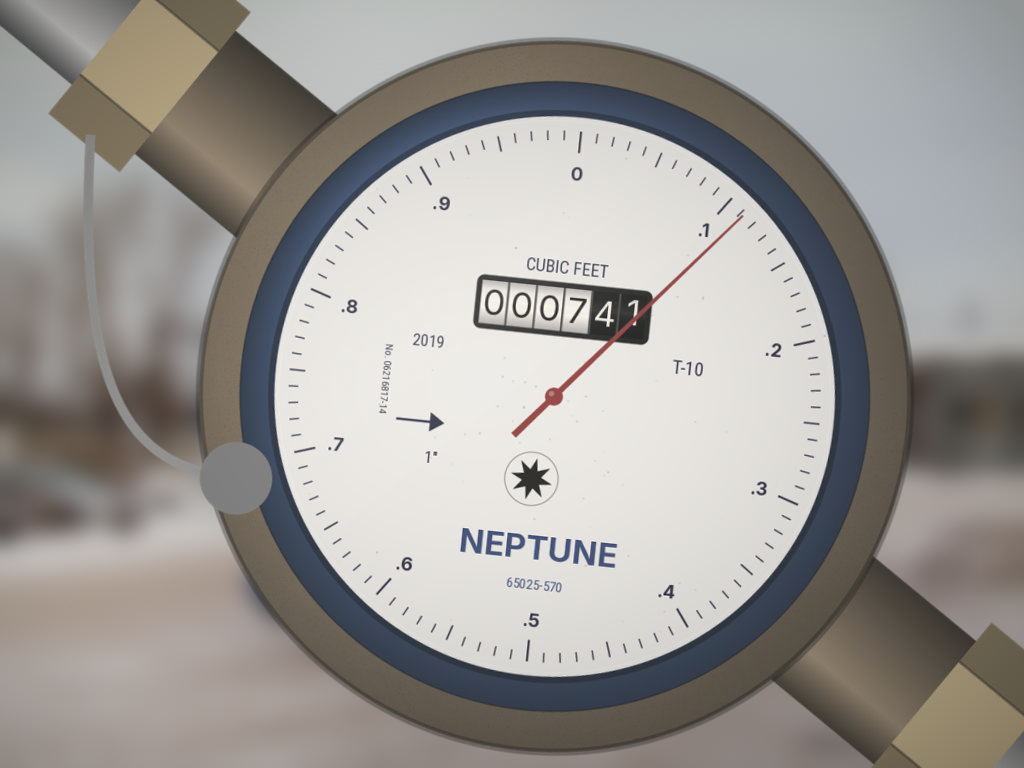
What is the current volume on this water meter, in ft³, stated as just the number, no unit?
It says 741.11
